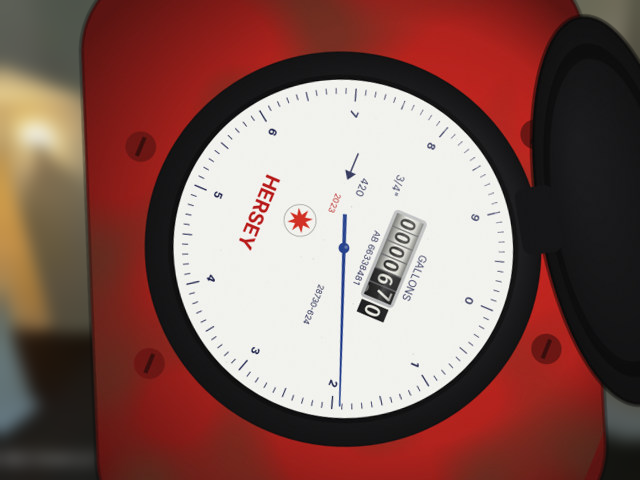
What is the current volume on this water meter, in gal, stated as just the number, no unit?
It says 671.9
